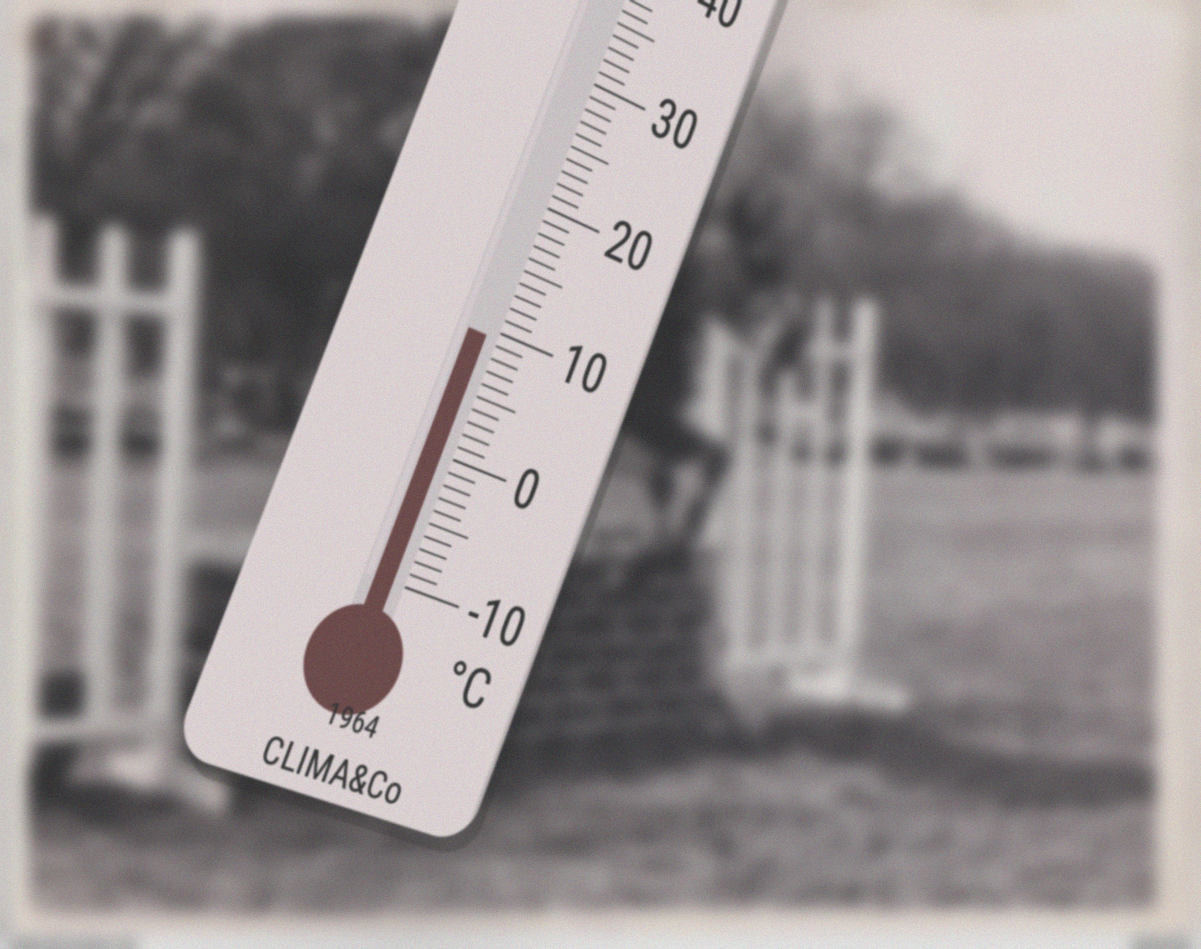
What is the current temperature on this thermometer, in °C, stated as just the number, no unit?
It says 9.5
